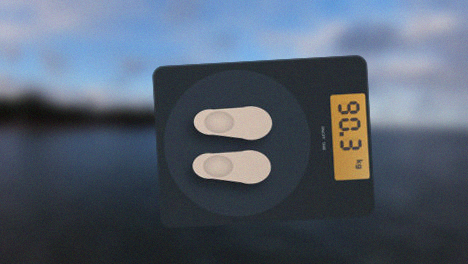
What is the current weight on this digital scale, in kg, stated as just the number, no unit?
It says 90.3
